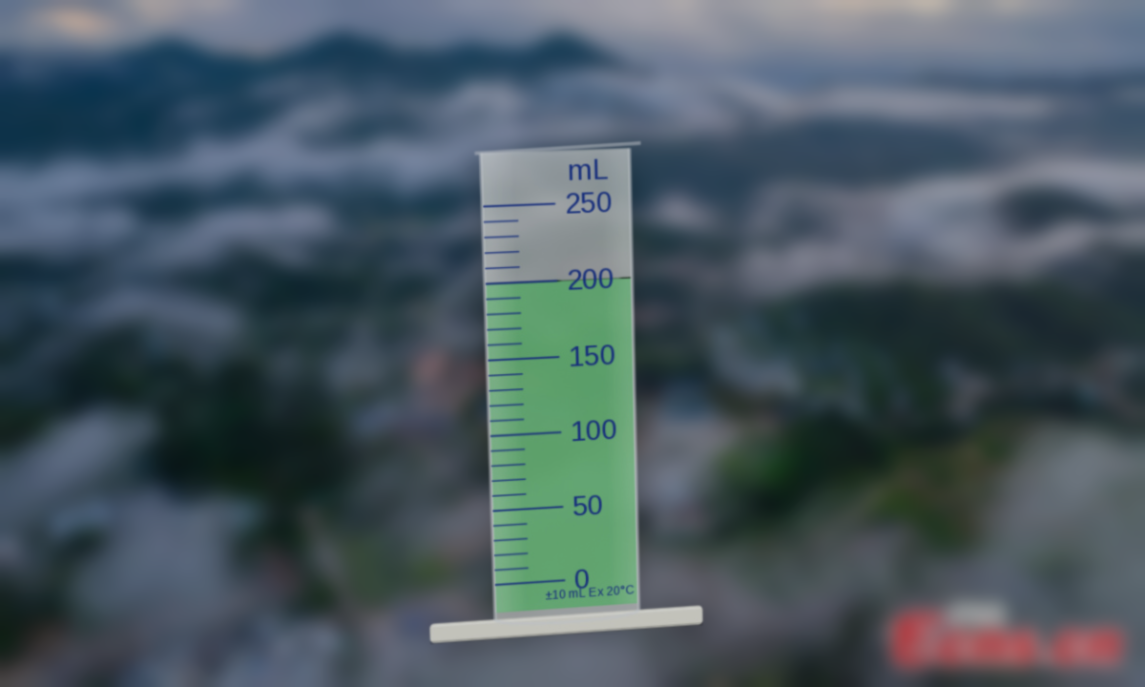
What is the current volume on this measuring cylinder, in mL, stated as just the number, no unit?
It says 200
